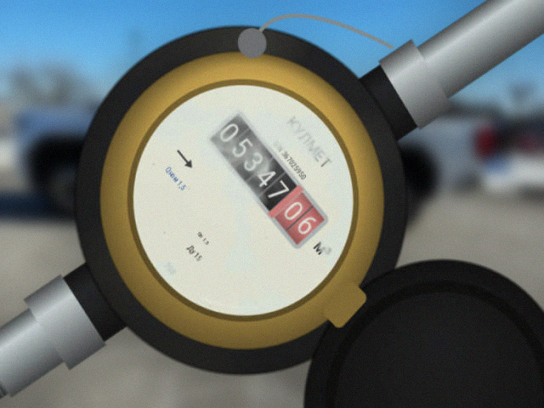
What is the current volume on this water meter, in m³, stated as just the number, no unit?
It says 5347.06
